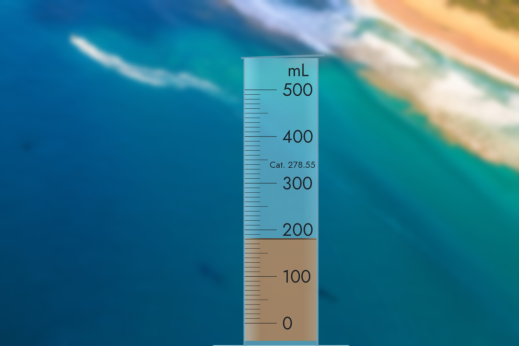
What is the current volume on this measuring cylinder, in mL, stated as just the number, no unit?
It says 180
